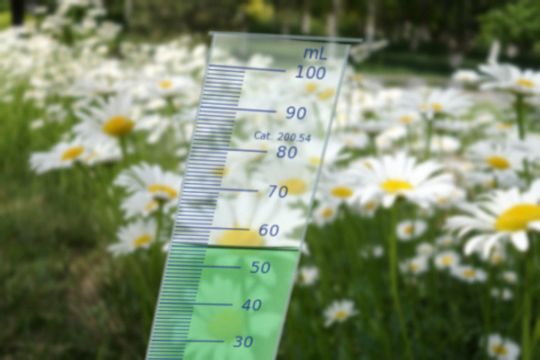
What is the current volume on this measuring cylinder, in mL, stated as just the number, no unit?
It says 55
